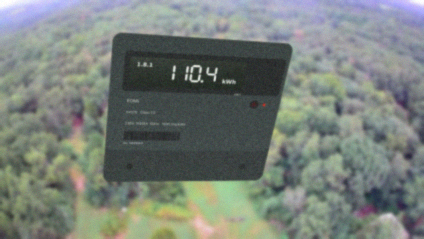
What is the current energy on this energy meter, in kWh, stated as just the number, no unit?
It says 110.4
